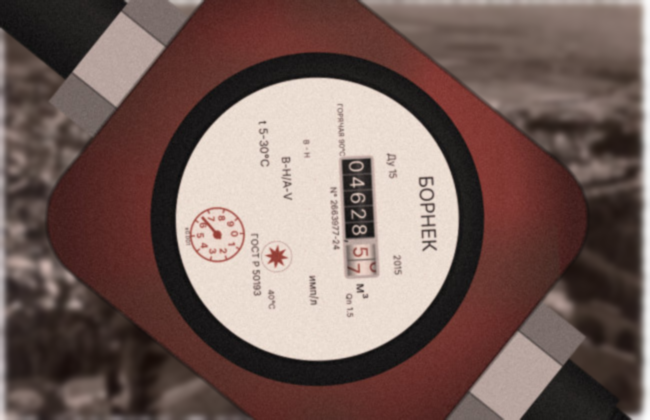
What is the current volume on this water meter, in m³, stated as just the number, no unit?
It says 4628.566
